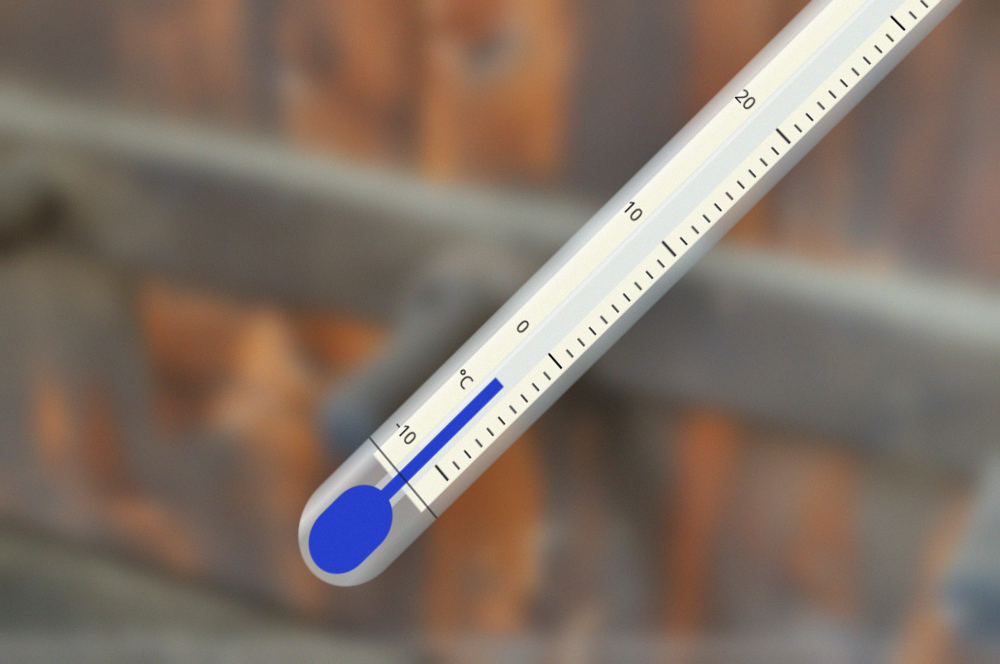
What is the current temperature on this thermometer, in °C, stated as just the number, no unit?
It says -3.5
